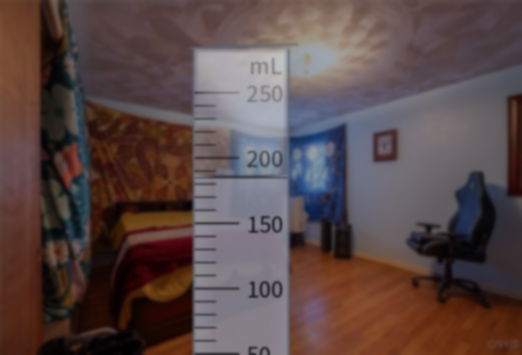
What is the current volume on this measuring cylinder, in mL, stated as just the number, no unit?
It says 185
